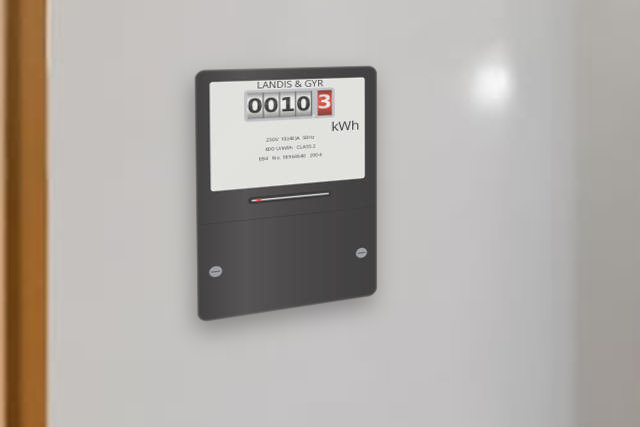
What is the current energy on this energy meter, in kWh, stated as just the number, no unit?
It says 10.3
